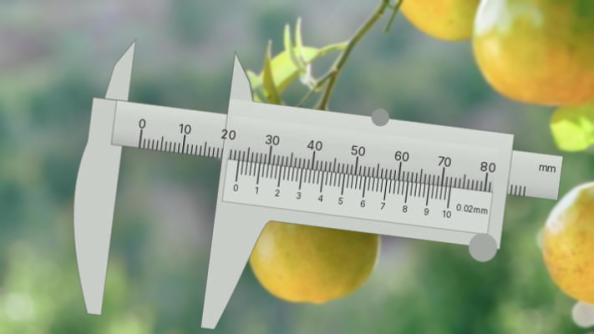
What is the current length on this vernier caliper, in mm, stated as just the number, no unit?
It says 23.0
